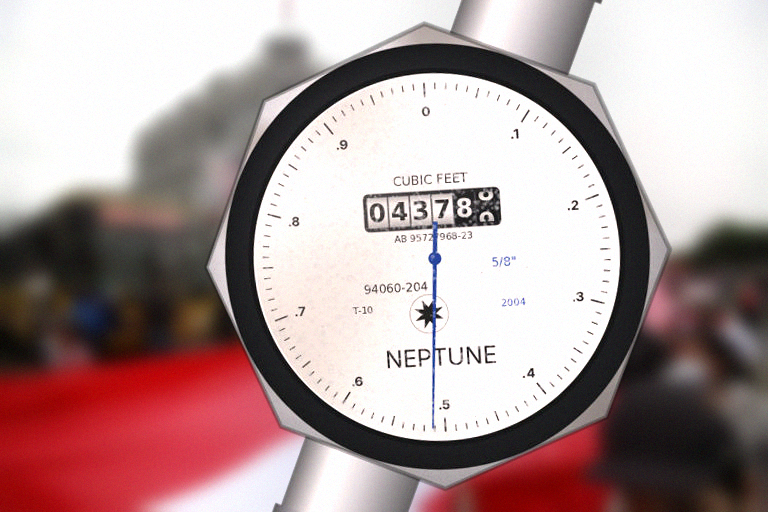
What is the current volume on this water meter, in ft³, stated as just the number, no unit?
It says 43788.51
